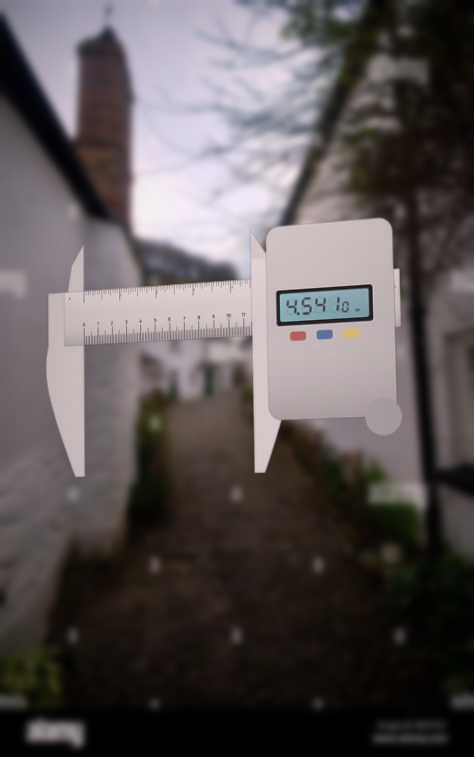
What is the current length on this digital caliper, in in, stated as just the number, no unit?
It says 4.5410
